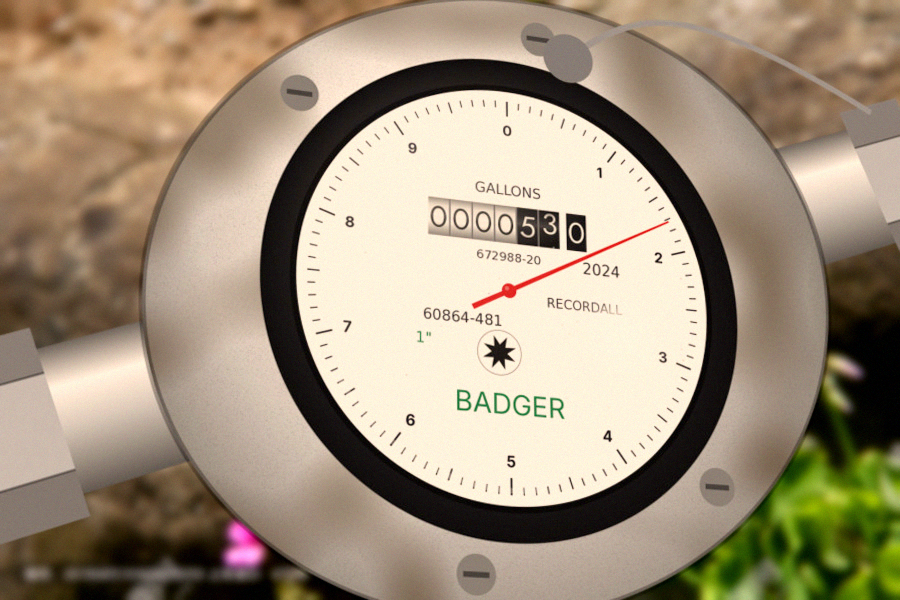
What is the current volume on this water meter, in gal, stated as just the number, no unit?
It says 531.7
